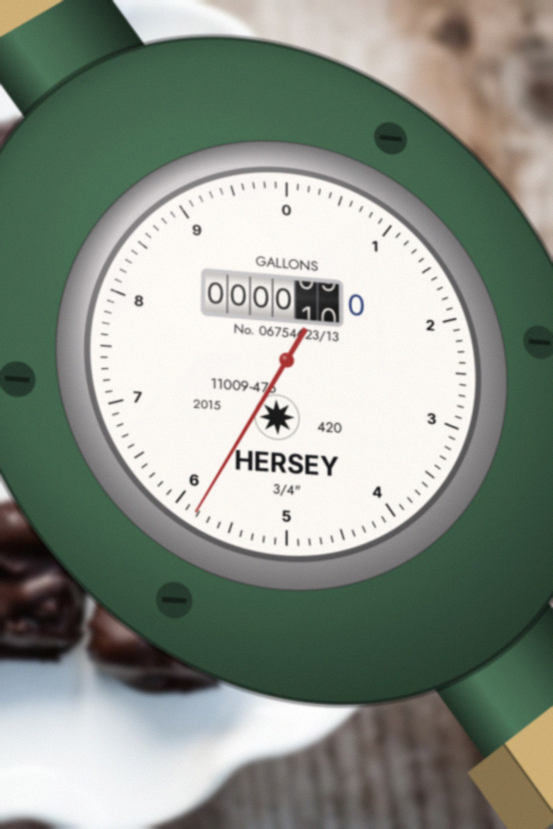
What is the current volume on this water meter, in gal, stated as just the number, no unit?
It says 95.8
